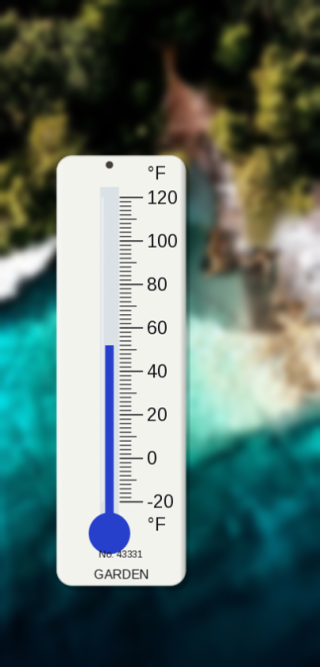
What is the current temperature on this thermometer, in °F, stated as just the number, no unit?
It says 52
